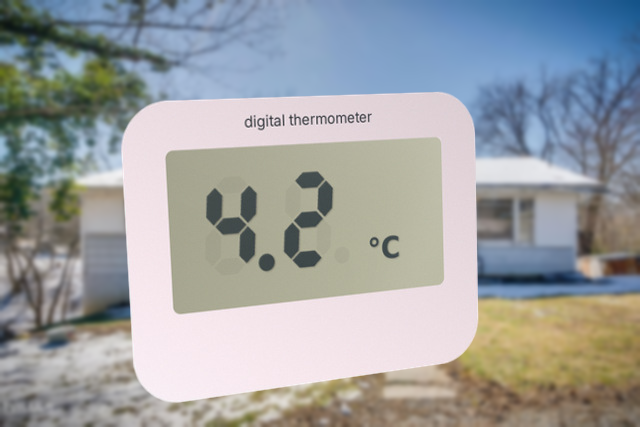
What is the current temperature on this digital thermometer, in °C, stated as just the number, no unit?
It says 4.2
